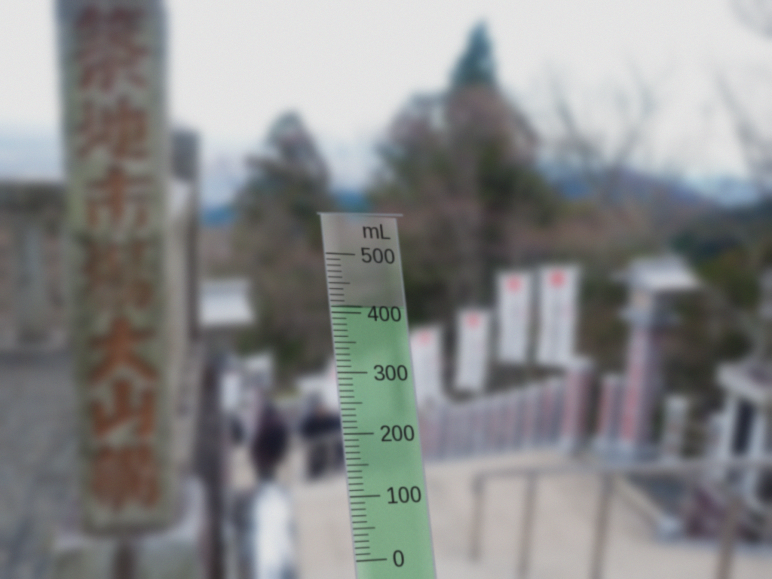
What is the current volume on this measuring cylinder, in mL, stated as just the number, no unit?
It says 410
